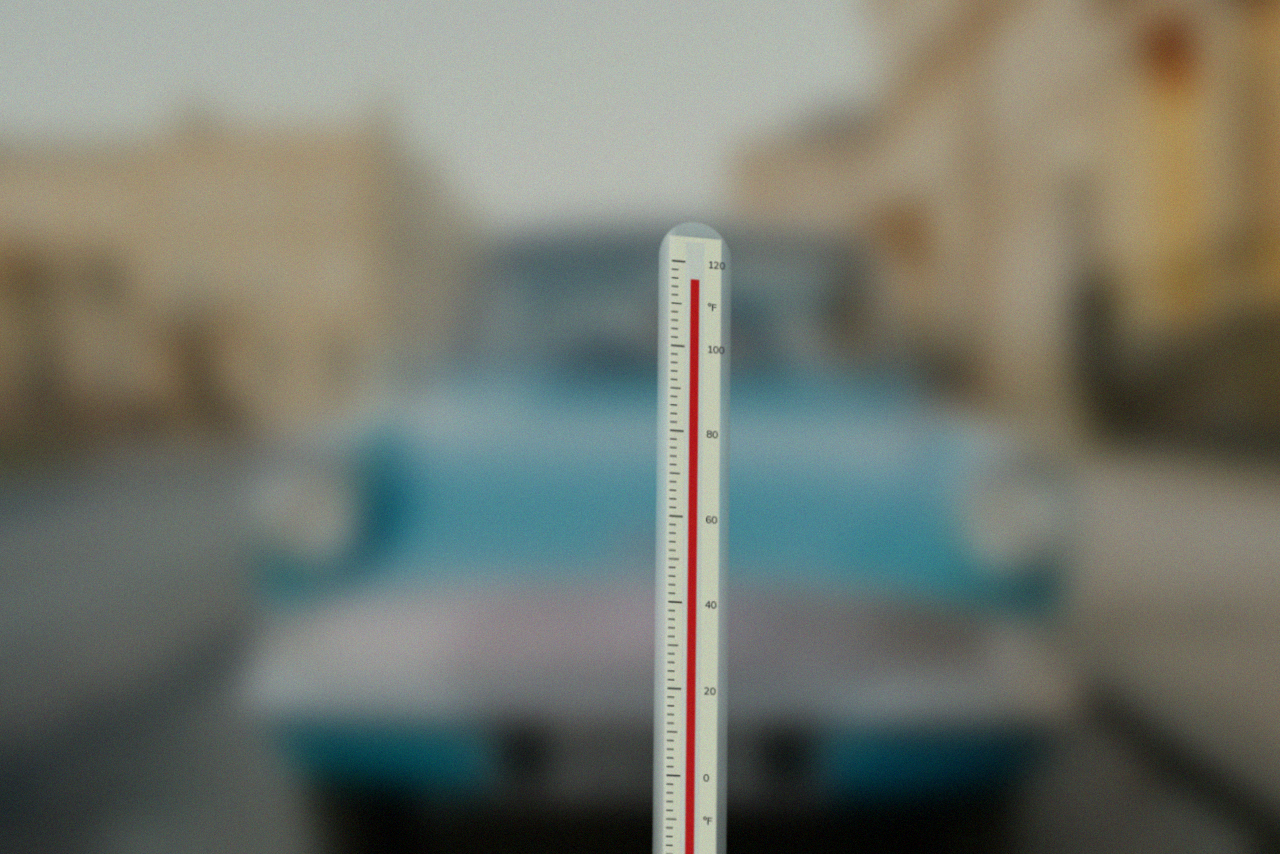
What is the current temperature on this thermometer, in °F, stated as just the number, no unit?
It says 116
